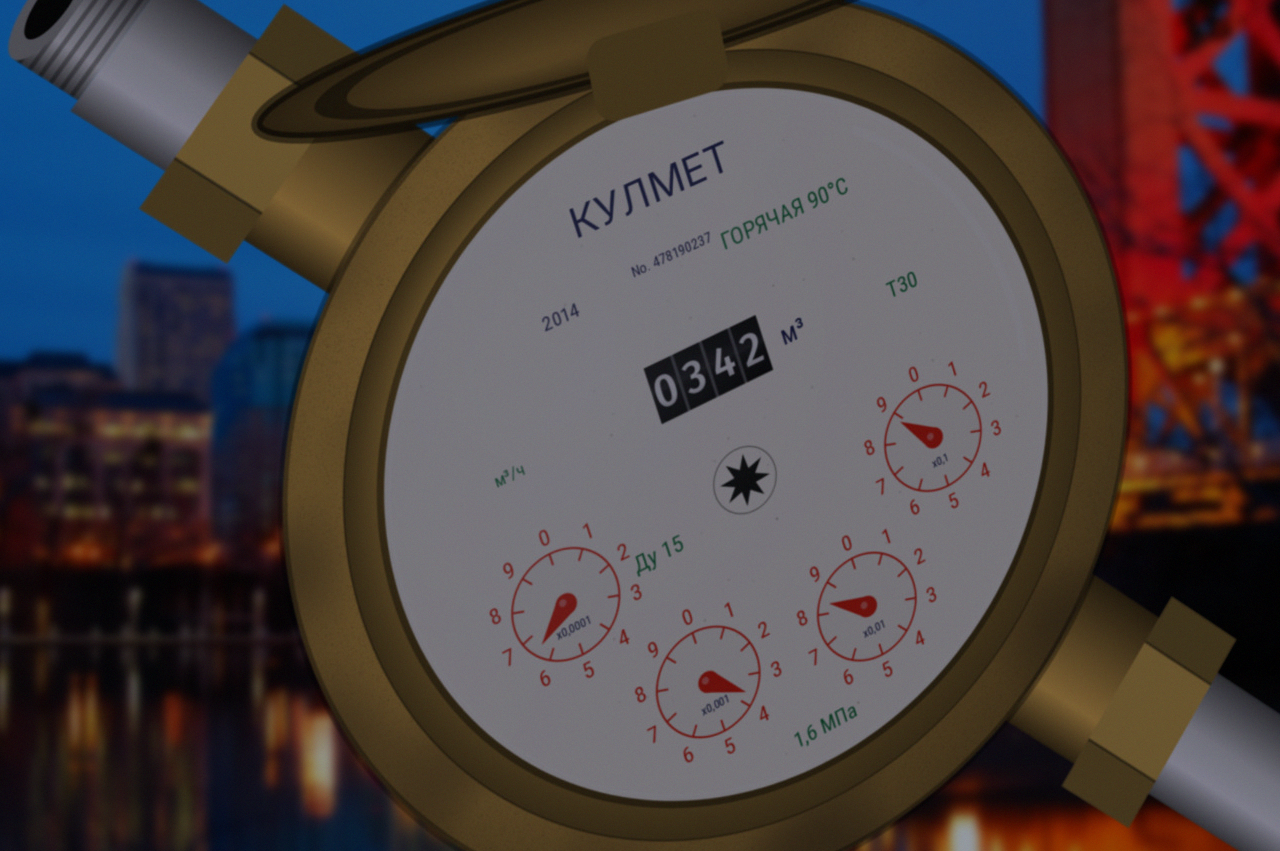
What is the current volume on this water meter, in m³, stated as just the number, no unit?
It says 342.8836
